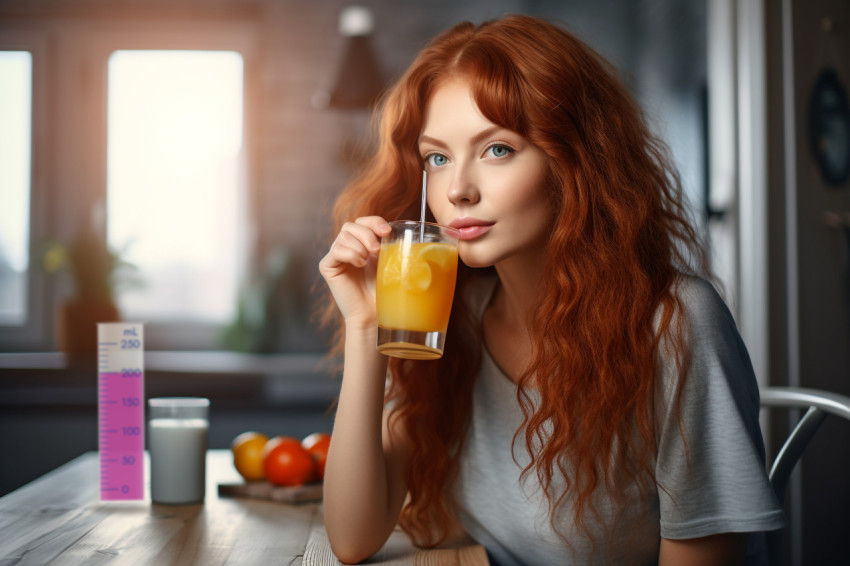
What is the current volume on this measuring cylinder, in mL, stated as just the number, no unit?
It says 200
